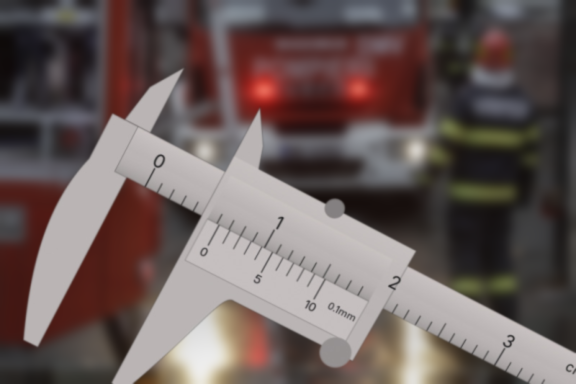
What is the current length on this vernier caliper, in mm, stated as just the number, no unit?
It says 6.2
